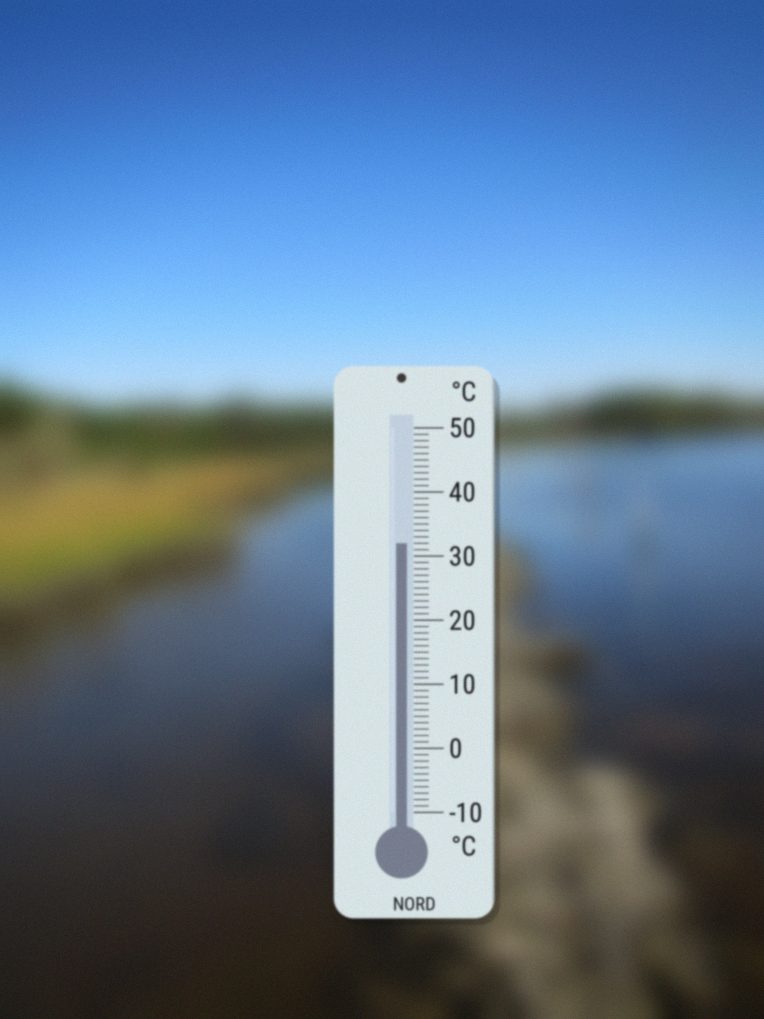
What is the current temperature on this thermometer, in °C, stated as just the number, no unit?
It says 32
